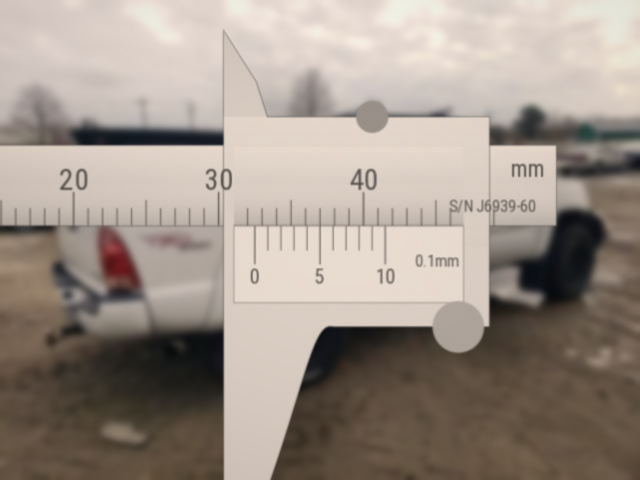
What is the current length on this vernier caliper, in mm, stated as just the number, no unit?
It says 32.5
